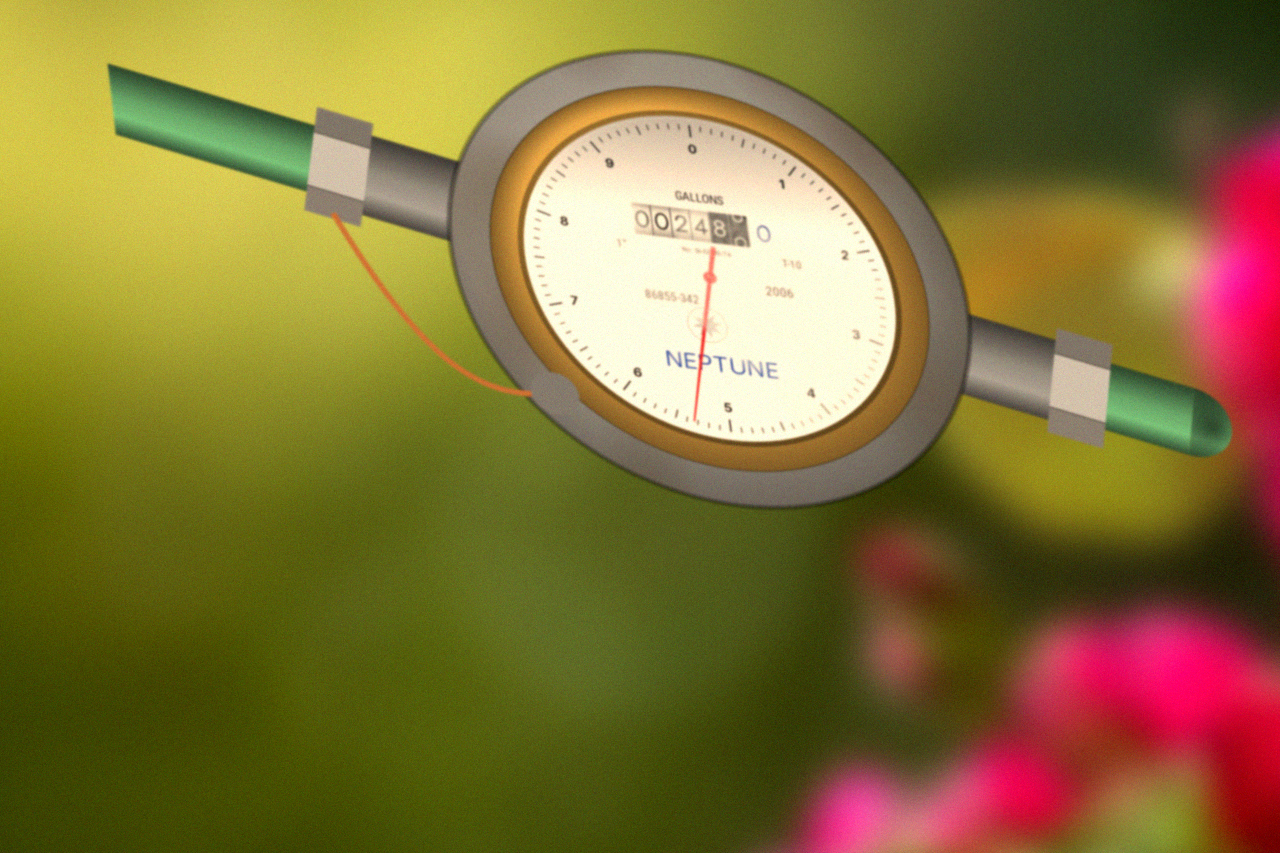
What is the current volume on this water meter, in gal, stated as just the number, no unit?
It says 24885.3
